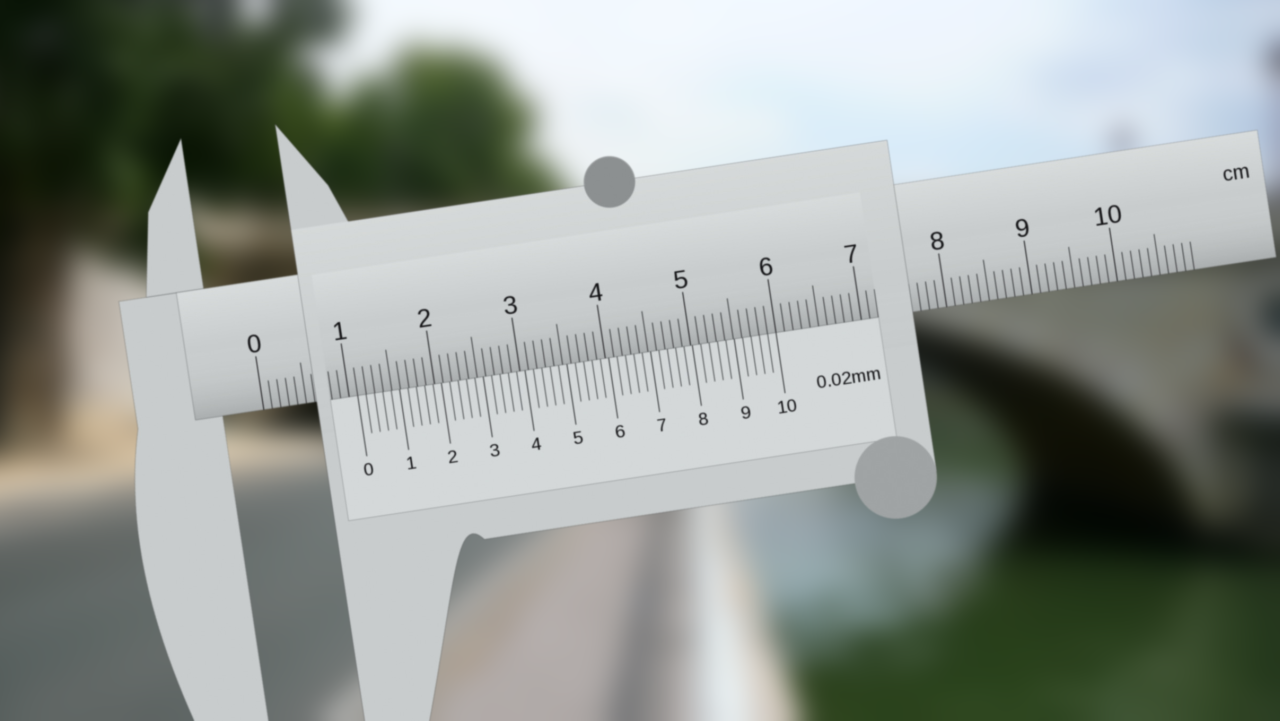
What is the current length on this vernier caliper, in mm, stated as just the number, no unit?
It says 11.0
